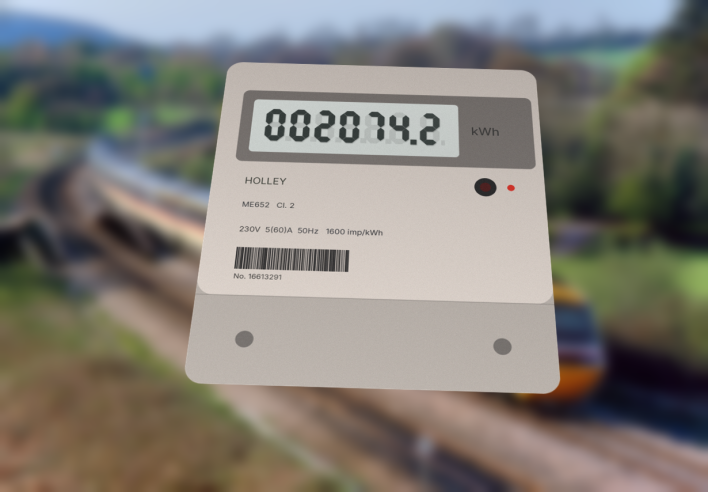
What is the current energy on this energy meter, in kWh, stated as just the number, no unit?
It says 2074.2
